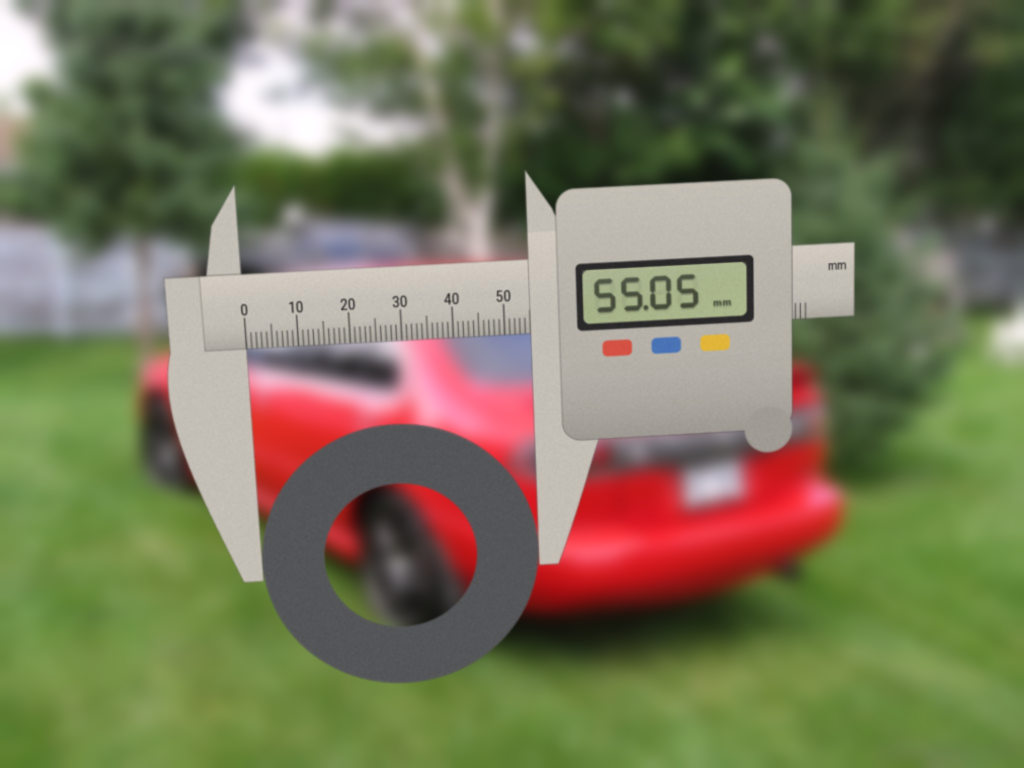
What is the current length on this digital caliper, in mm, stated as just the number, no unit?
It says 55.05
